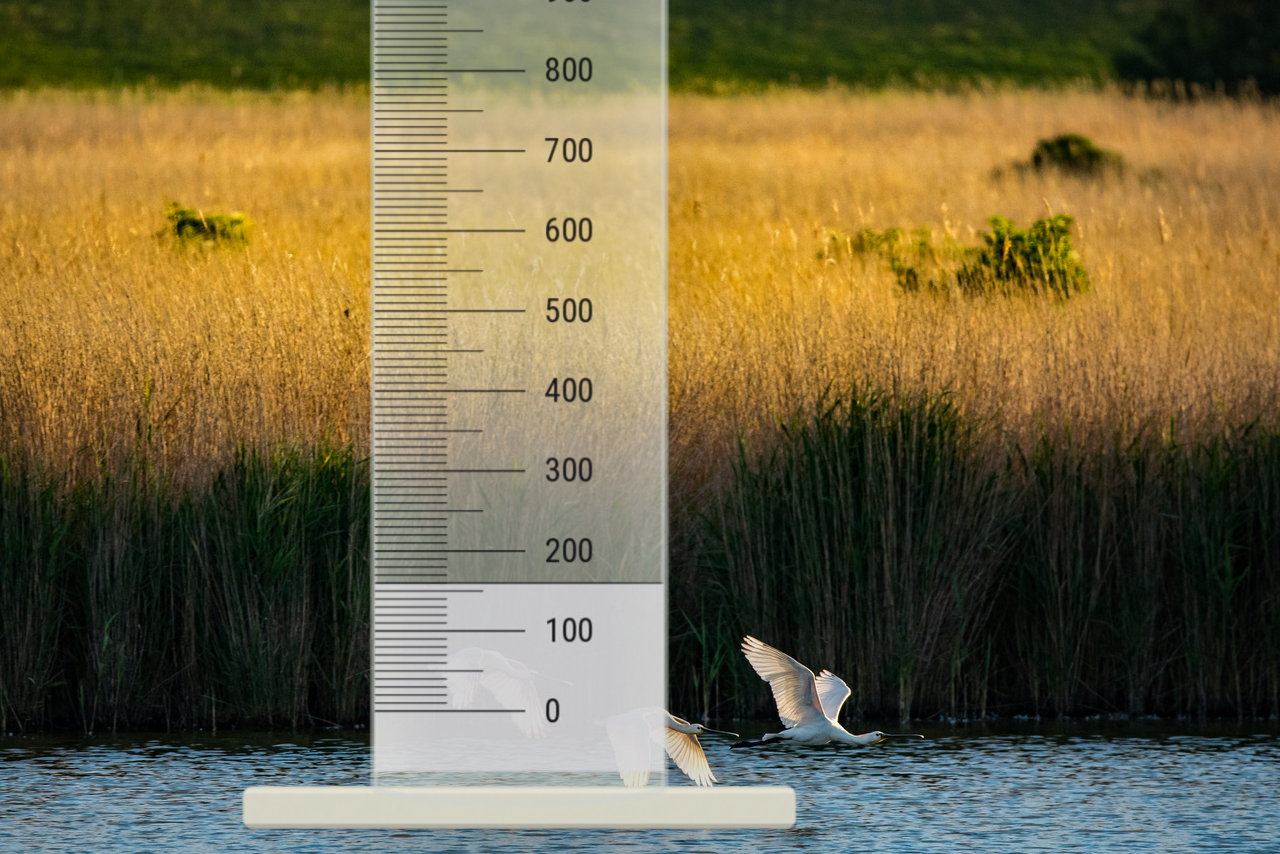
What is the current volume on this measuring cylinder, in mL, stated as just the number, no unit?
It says 160
